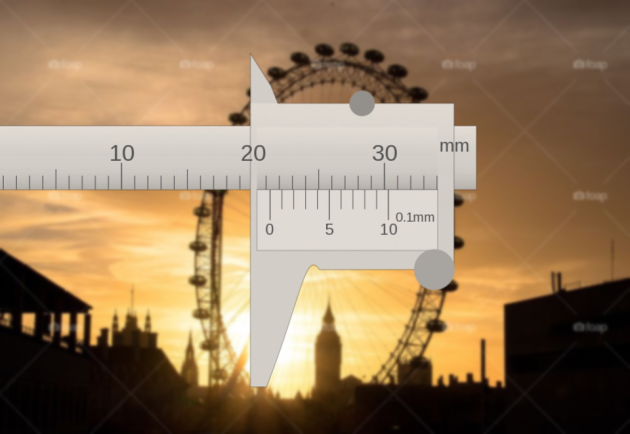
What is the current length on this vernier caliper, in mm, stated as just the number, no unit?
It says 21.3
